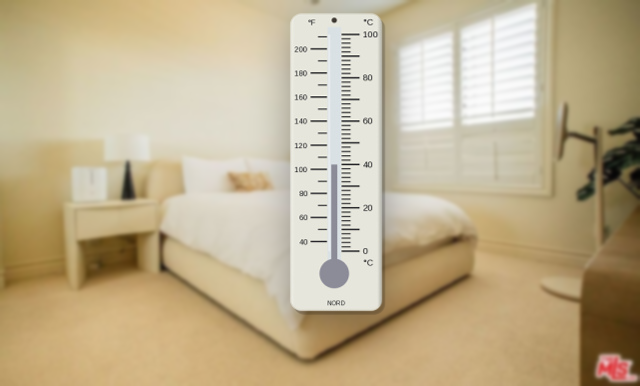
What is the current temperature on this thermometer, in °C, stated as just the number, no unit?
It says 40
